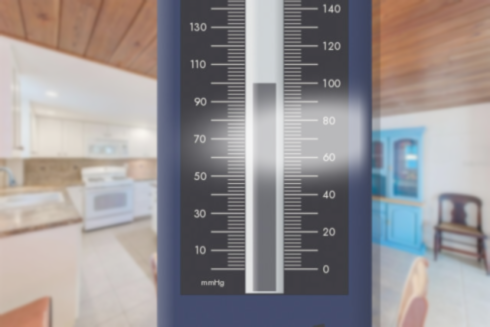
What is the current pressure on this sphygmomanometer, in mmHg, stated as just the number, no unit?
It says 100
